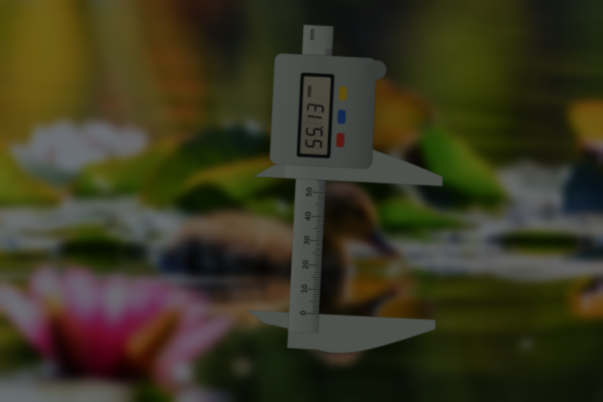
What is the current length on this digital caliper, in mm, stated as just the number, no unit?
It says 55.13
